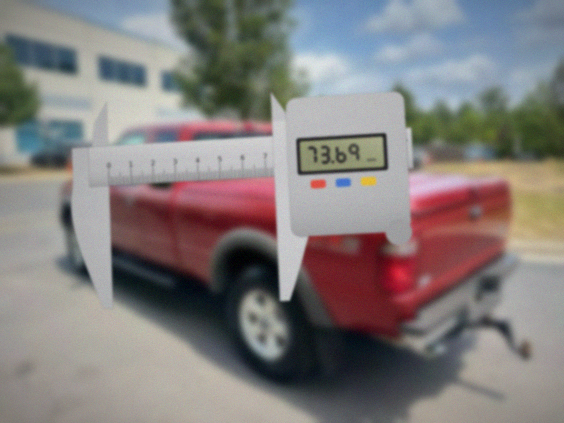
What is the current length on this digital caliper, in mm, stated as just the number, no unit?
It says 73.69
